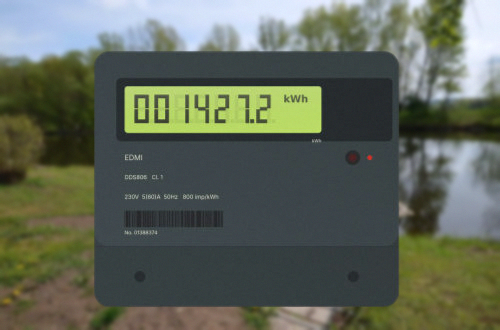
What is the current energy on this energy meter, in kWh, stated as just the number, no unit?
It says 1427.2
